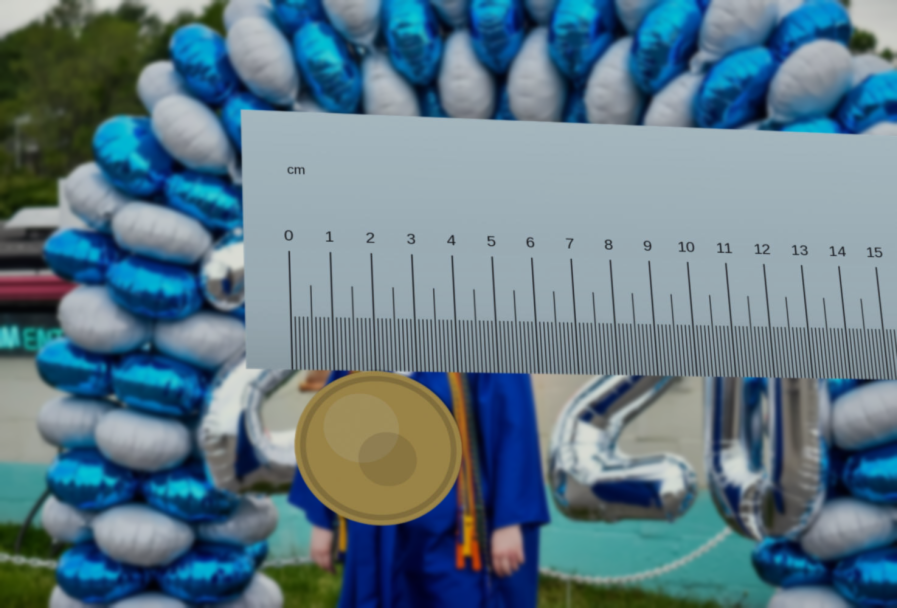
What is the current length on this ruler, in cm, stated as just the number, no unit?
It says 4
